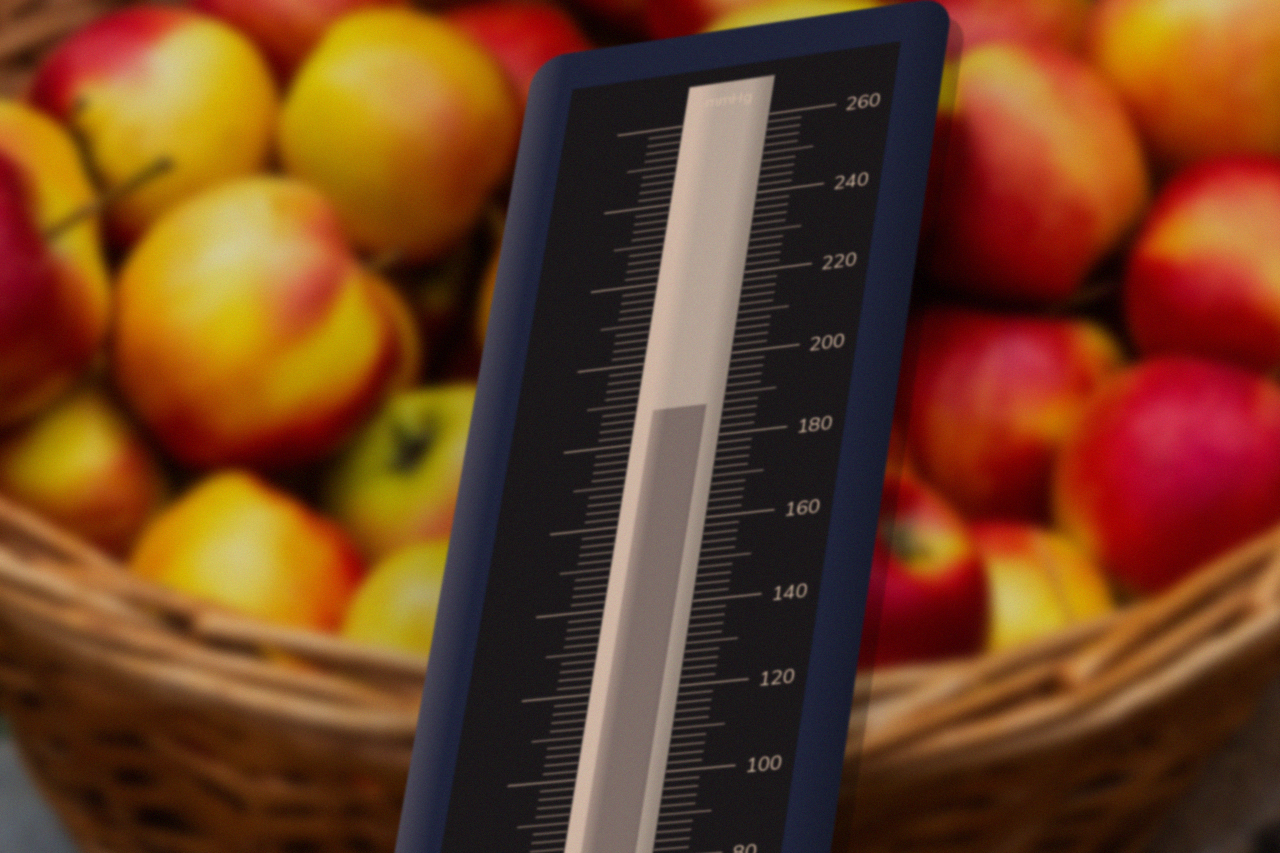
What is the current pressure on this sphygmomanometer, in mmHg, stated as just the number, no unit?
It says 188
